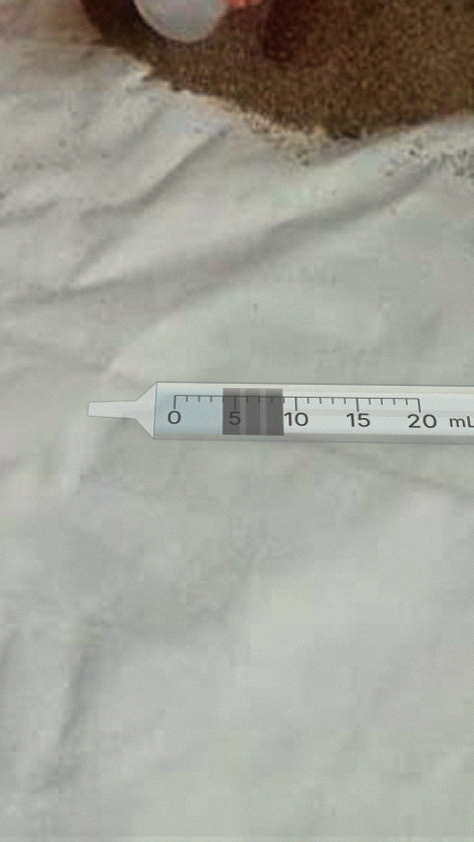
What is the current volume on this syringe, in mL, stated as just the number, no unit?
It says 4
